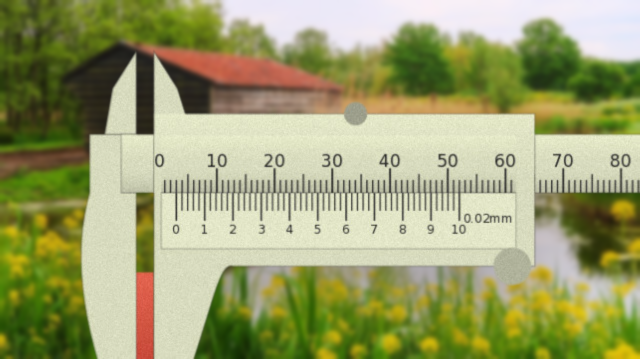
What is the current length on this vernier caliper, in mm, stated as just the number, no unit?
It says 3.0
